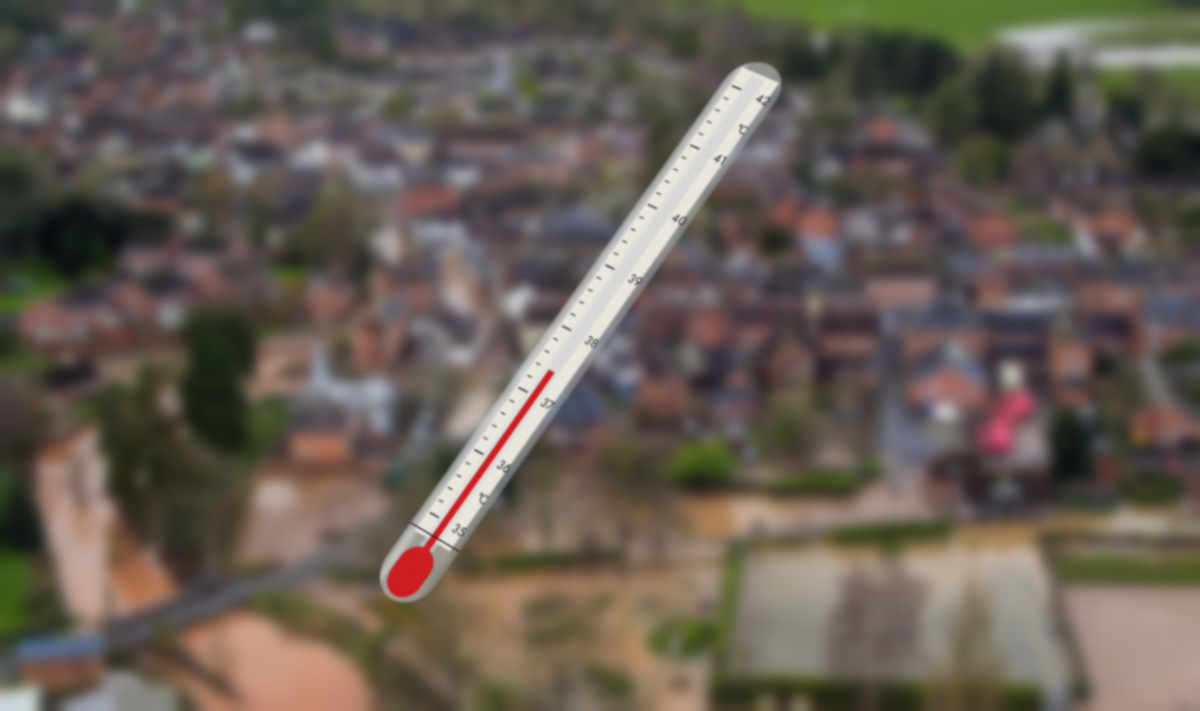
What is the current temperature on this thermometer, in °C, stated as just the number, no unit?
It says 37.4
